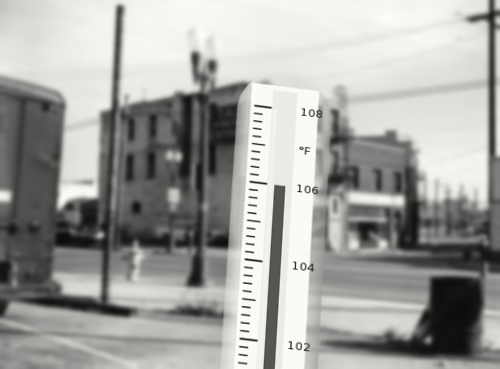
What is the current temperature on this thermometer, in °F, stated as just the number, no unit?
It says 106
